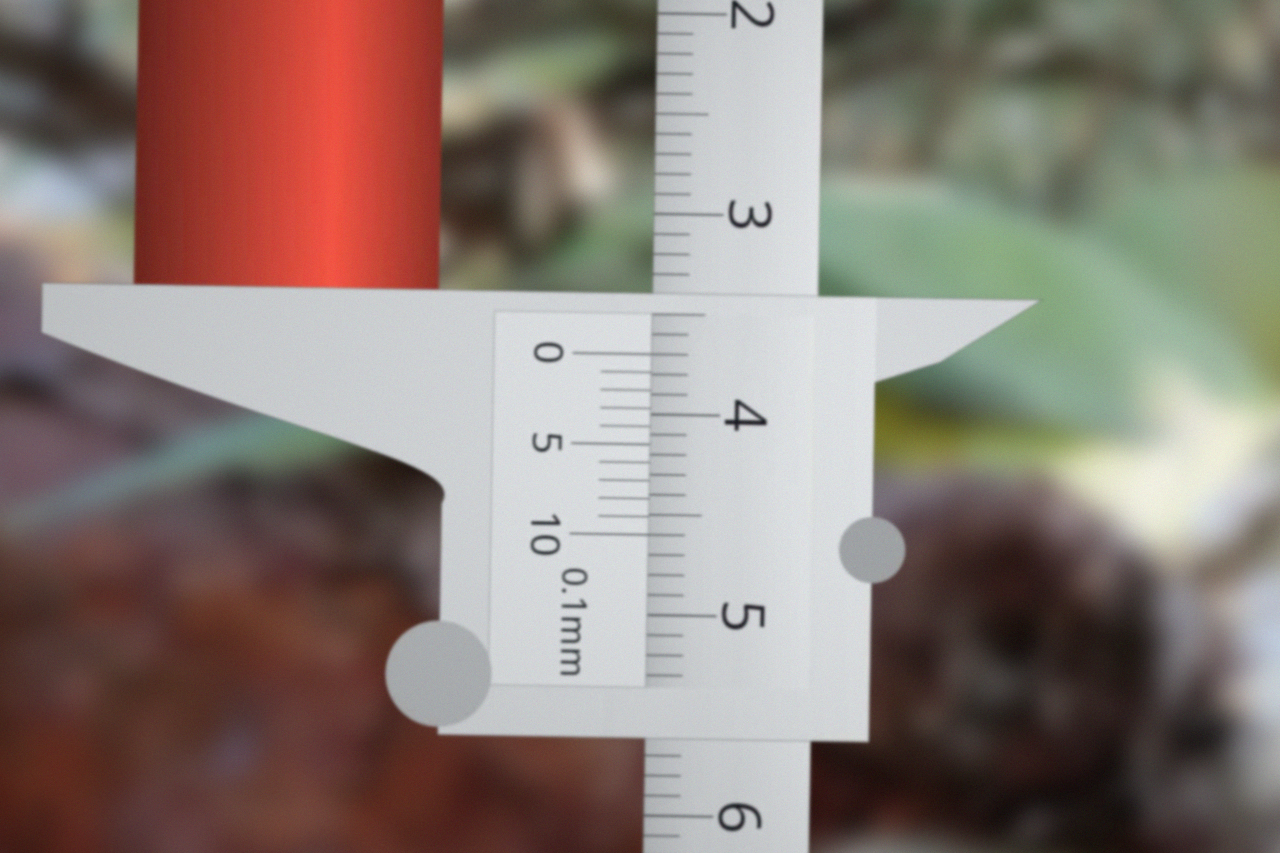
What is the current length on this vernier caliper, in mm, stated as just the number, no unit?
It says 37.0
